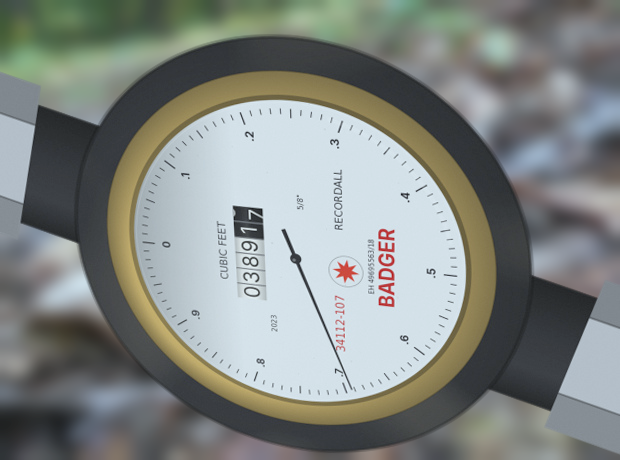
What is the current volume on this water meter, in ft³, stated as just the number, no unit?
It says 38916.69
